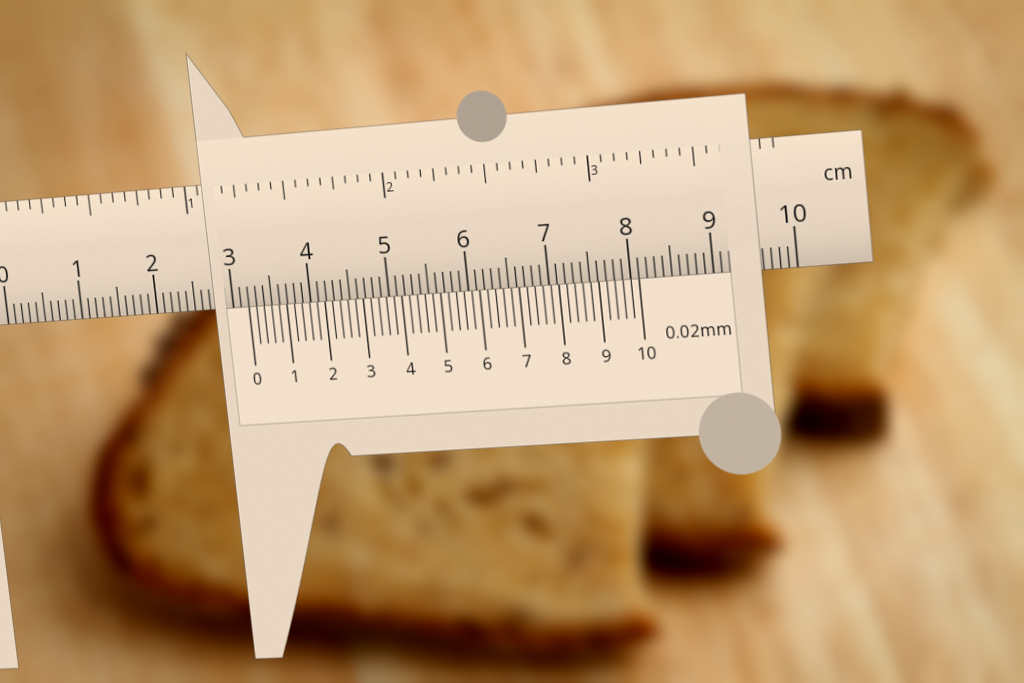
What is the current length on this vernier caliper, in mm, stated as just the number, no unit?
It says 32.0
